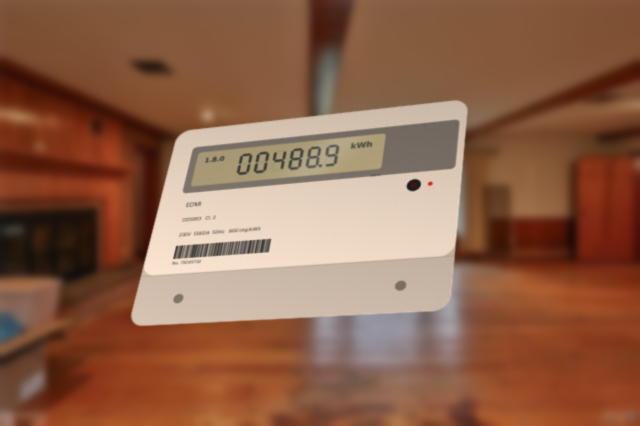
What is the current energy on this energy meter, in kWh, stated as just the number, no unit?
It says 488.9
